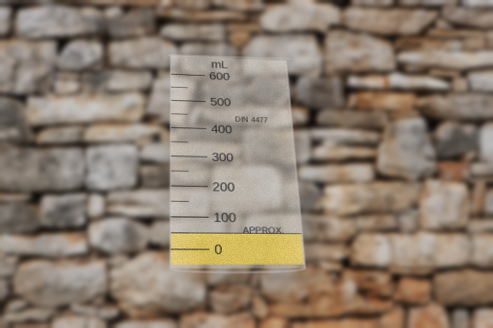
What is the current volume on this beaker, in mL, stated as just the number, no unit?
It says 50
